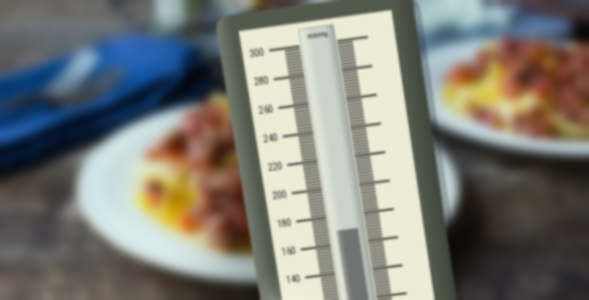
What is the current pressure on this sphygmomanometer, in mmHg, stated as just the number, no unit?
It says 170
